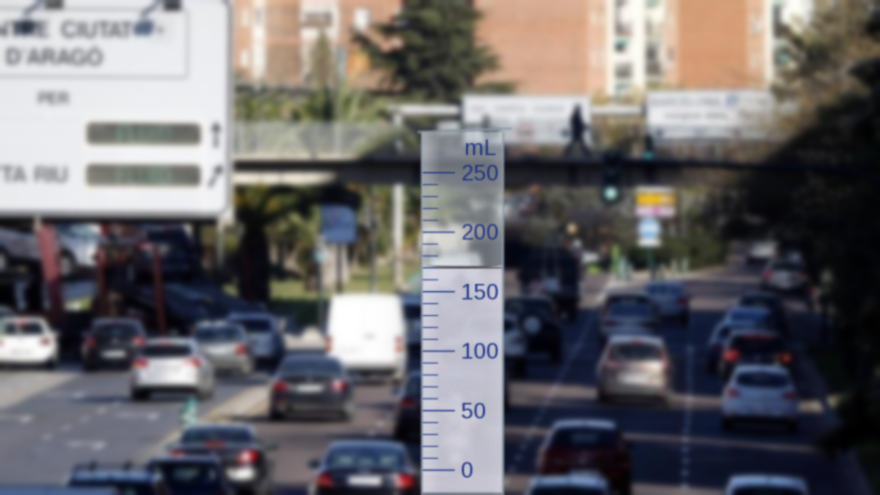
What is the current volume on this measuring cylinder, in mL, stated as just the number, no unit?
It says 170
